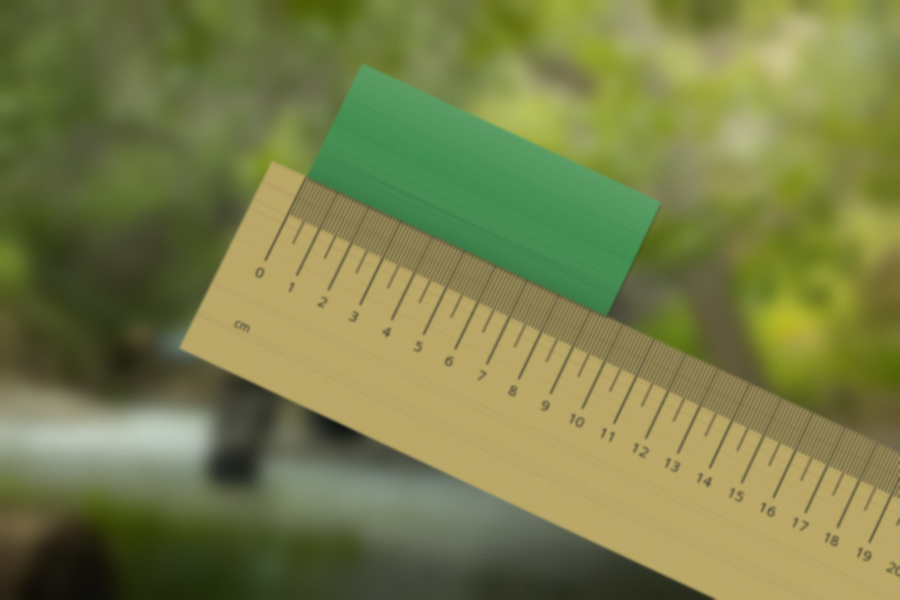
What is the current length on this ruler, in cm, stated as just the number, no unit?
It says 9.5
